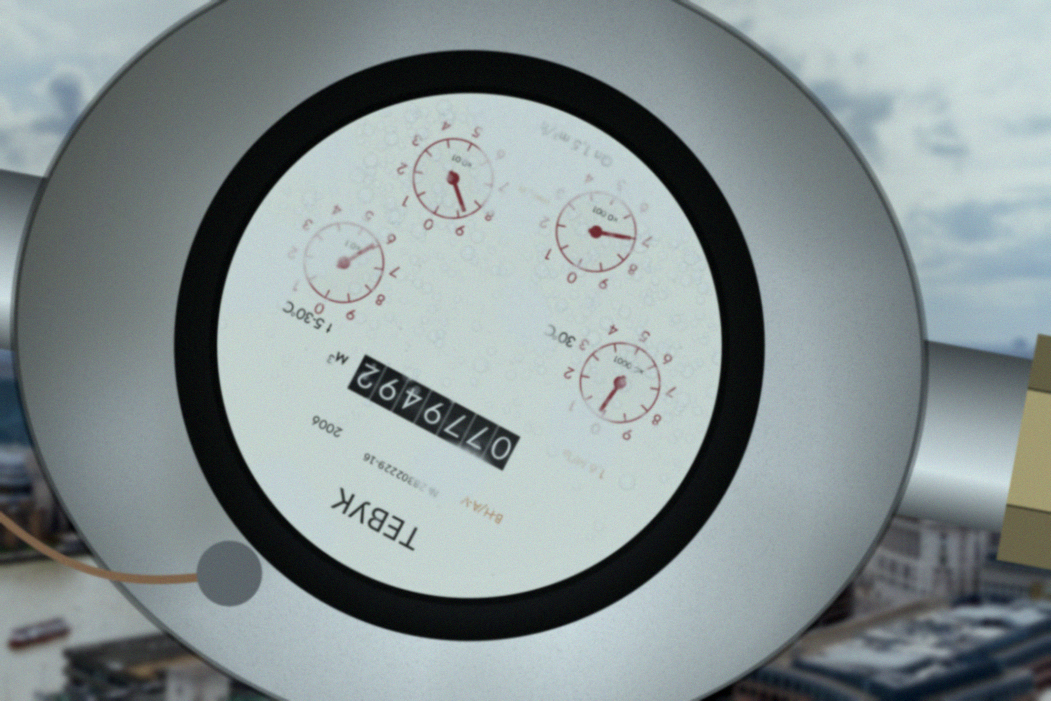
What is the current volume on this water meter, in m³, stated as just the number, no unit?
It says 779492.5870
